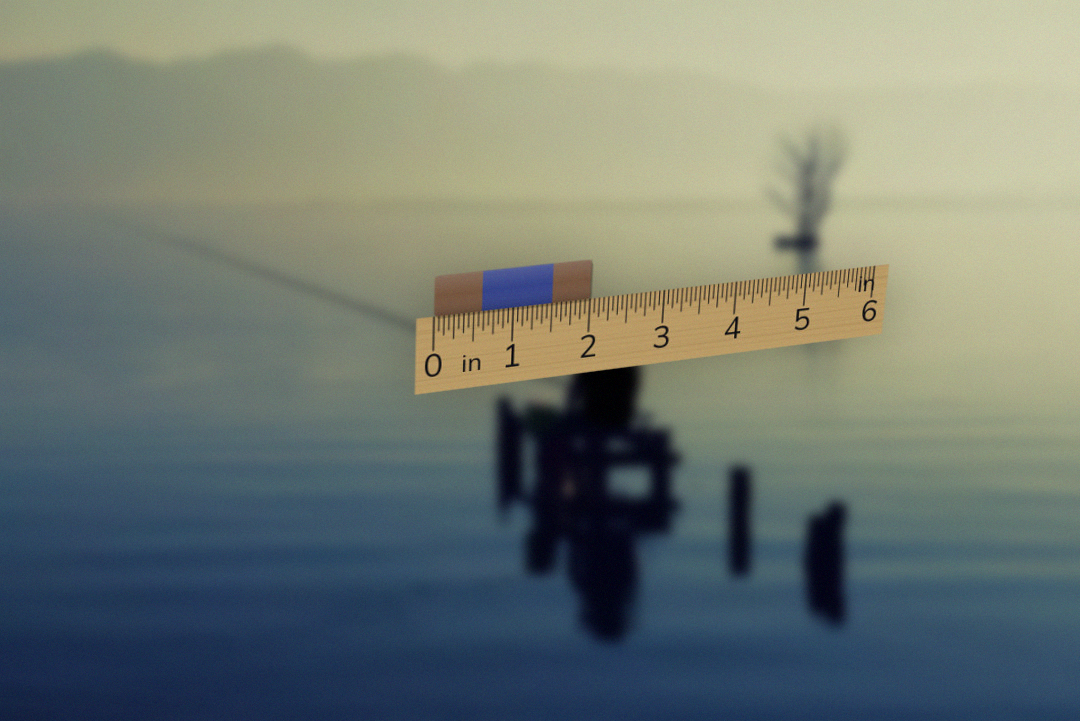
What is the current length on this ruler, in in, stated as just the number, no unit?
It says 2
